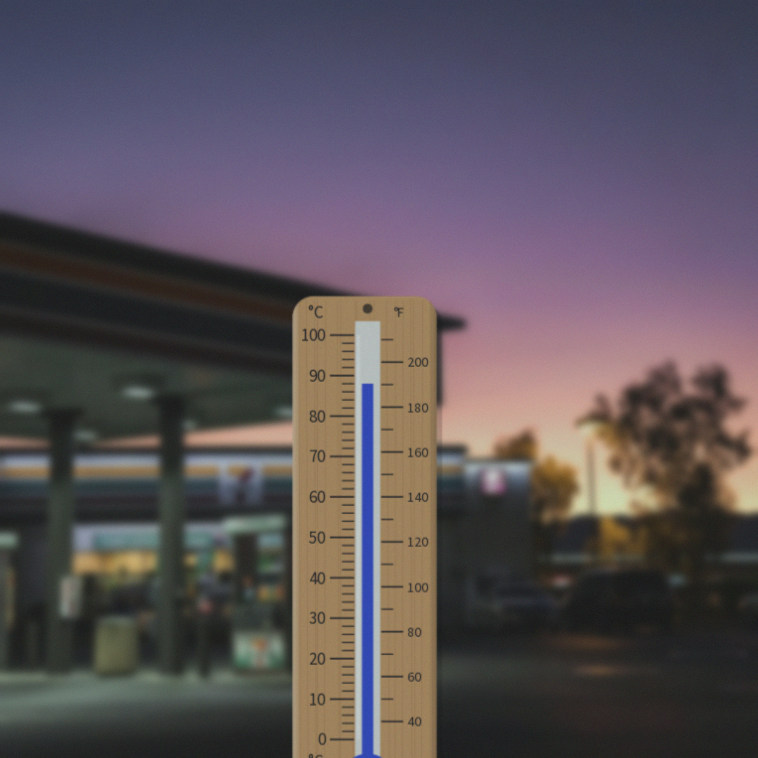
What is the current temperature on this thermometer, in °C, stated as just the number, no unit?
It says 88
